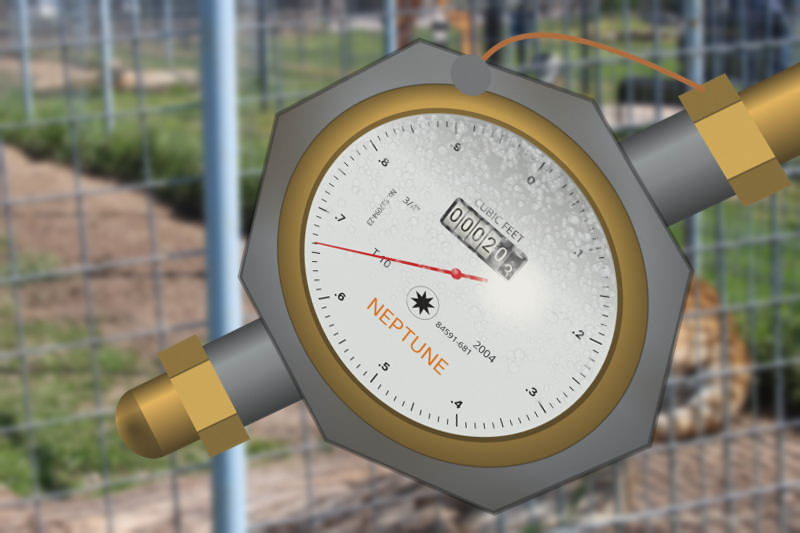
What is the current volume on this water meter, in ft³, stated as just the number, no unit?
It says 202.66
